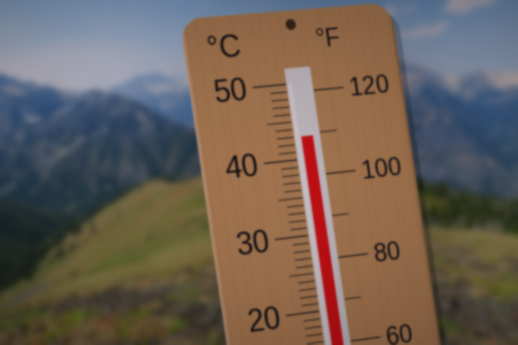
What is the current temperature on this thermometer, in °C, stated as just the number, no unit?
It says 43
